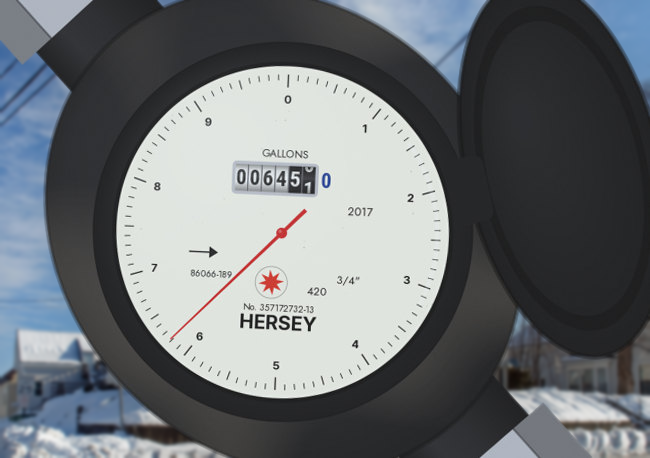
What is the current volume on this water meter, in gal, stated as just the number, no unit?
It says 64506.2
